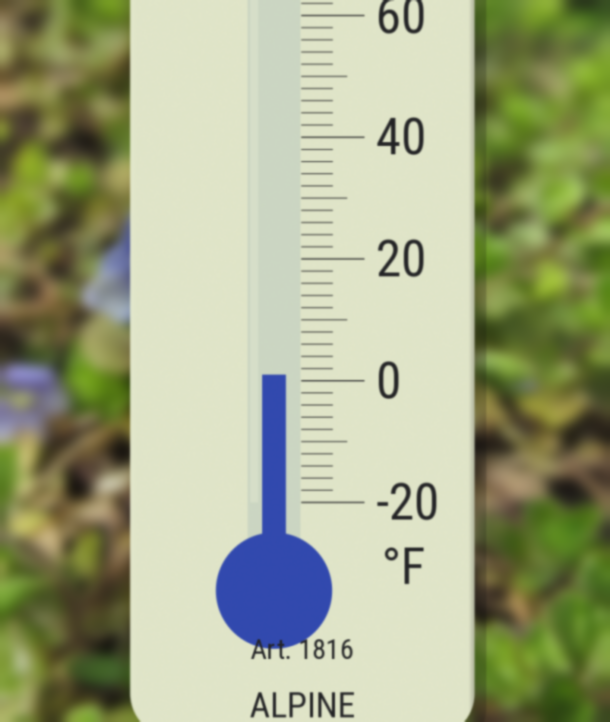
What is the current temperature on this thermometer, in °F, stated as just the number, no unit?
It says 1
